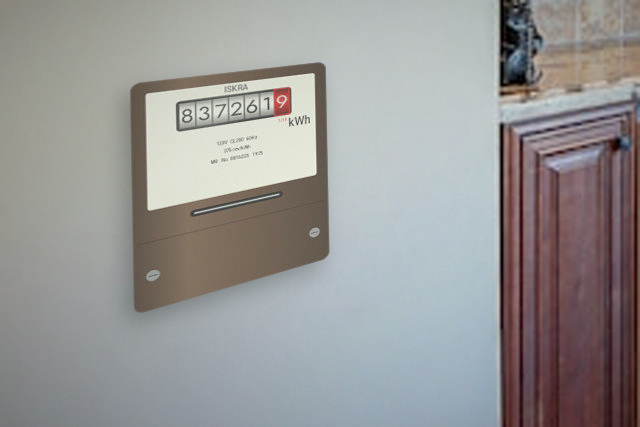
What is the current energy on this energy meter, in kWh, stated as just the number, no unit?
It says 837261.9
